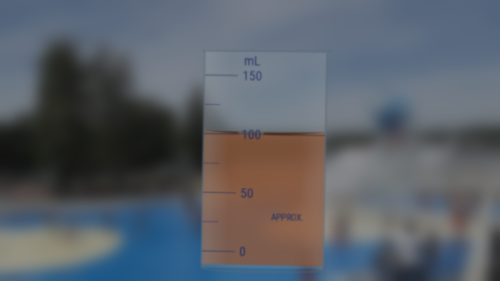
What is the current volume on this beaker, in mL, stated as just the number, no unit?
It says 100
